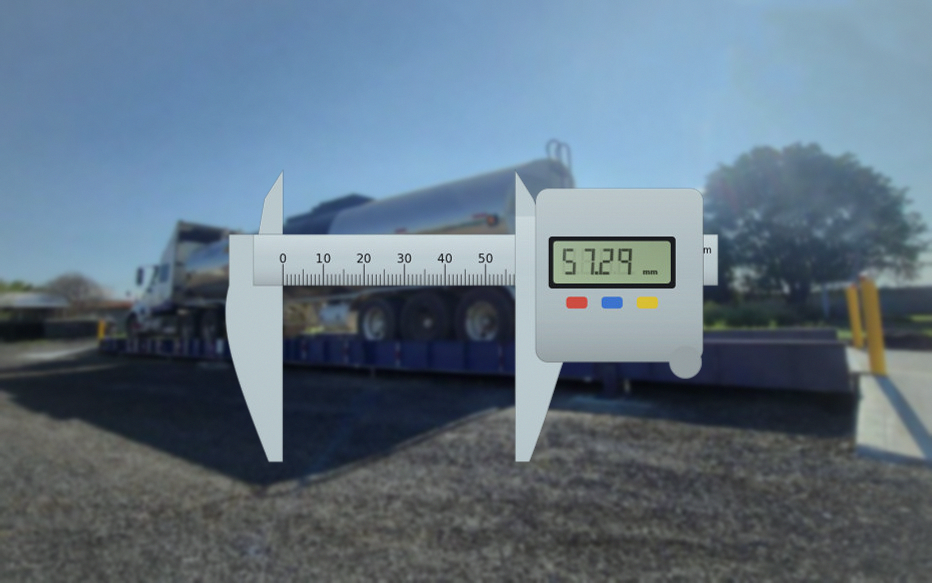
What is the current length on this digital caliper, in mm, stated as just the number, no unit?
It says 57.29
